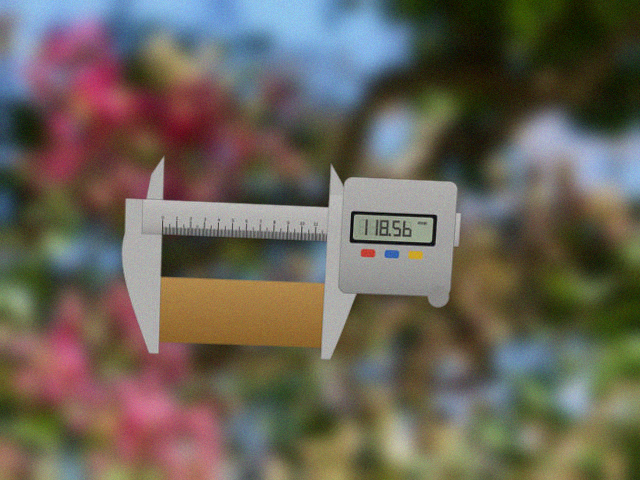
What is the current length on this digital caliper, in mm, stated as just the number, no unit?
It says 118.56
